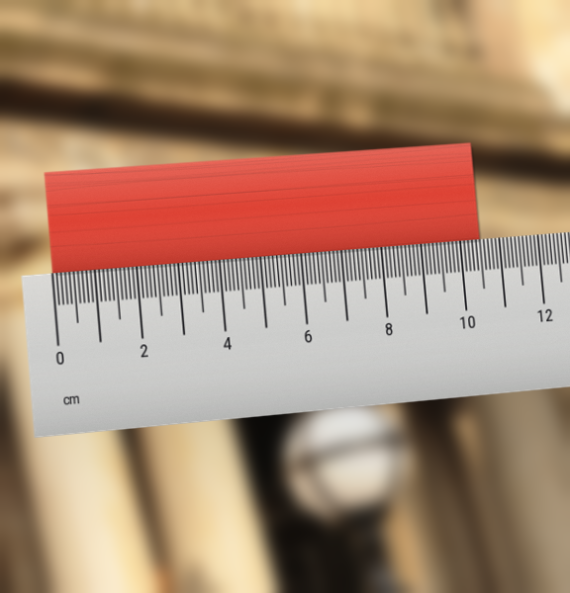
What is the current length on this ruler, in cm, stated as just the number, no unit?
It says 10.5
